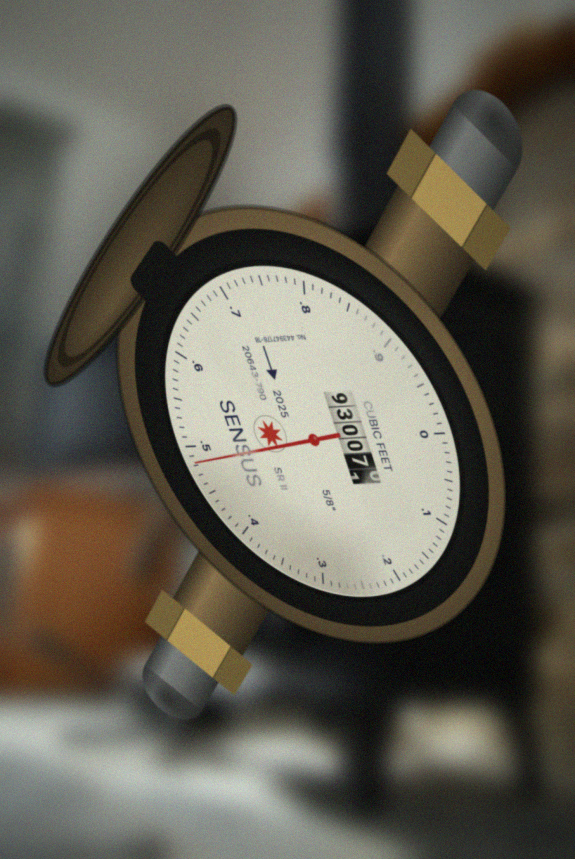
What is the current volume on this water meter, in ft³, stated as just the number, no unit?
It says 930070.48
